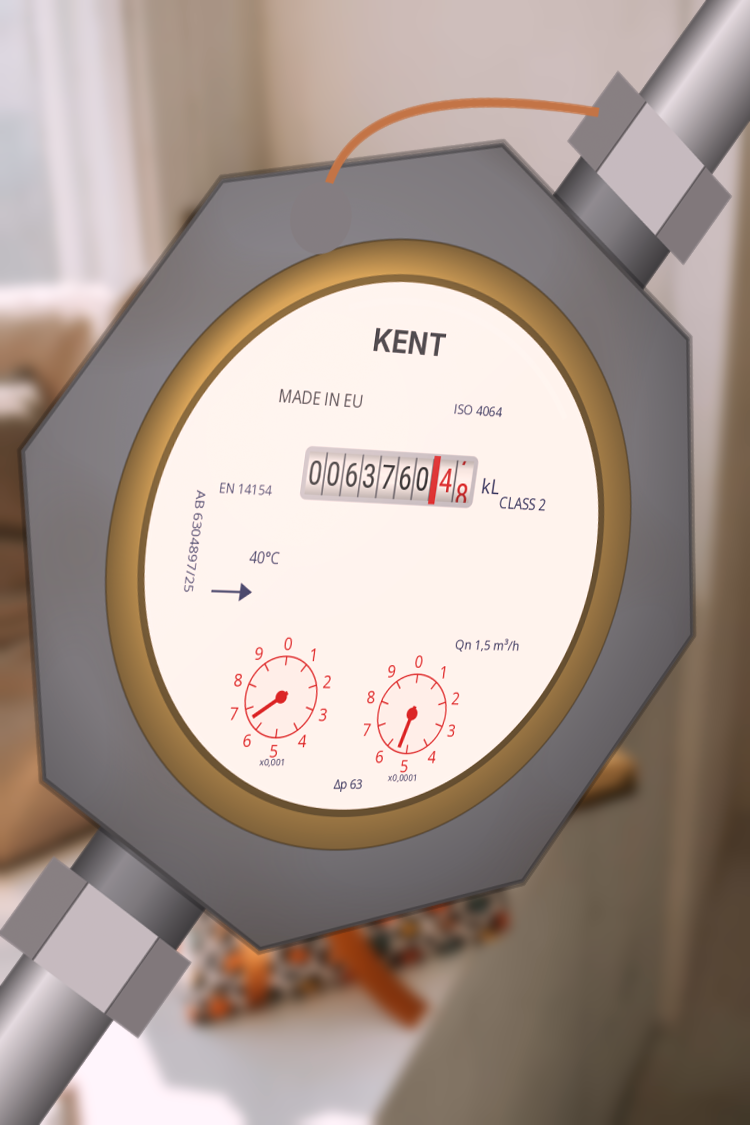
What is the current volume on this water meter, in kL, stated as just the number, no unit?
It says 63760.4765
